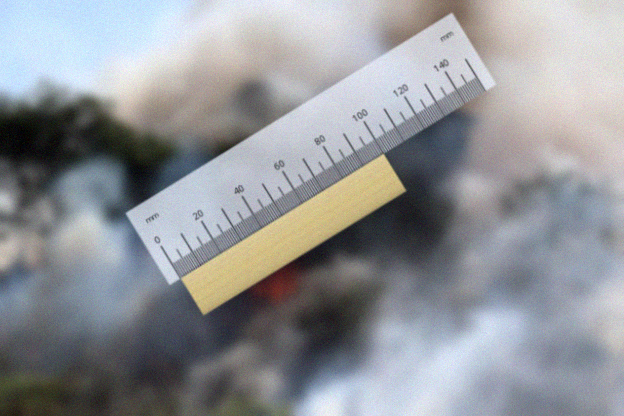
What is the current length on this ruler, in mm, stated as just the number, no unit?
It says 100
